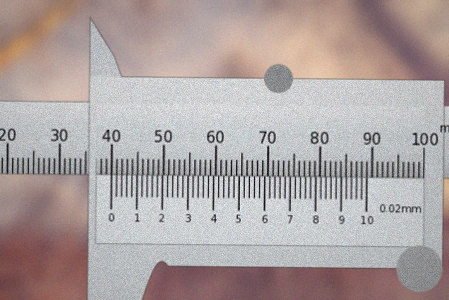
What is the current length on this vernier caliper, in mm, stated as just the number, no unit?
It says 40.0
